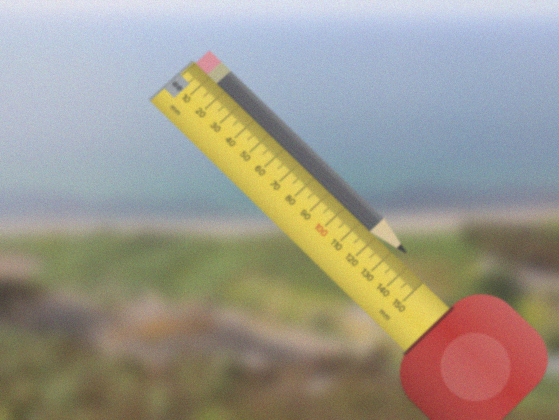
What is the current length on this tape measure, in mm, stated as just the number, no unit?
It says 135
